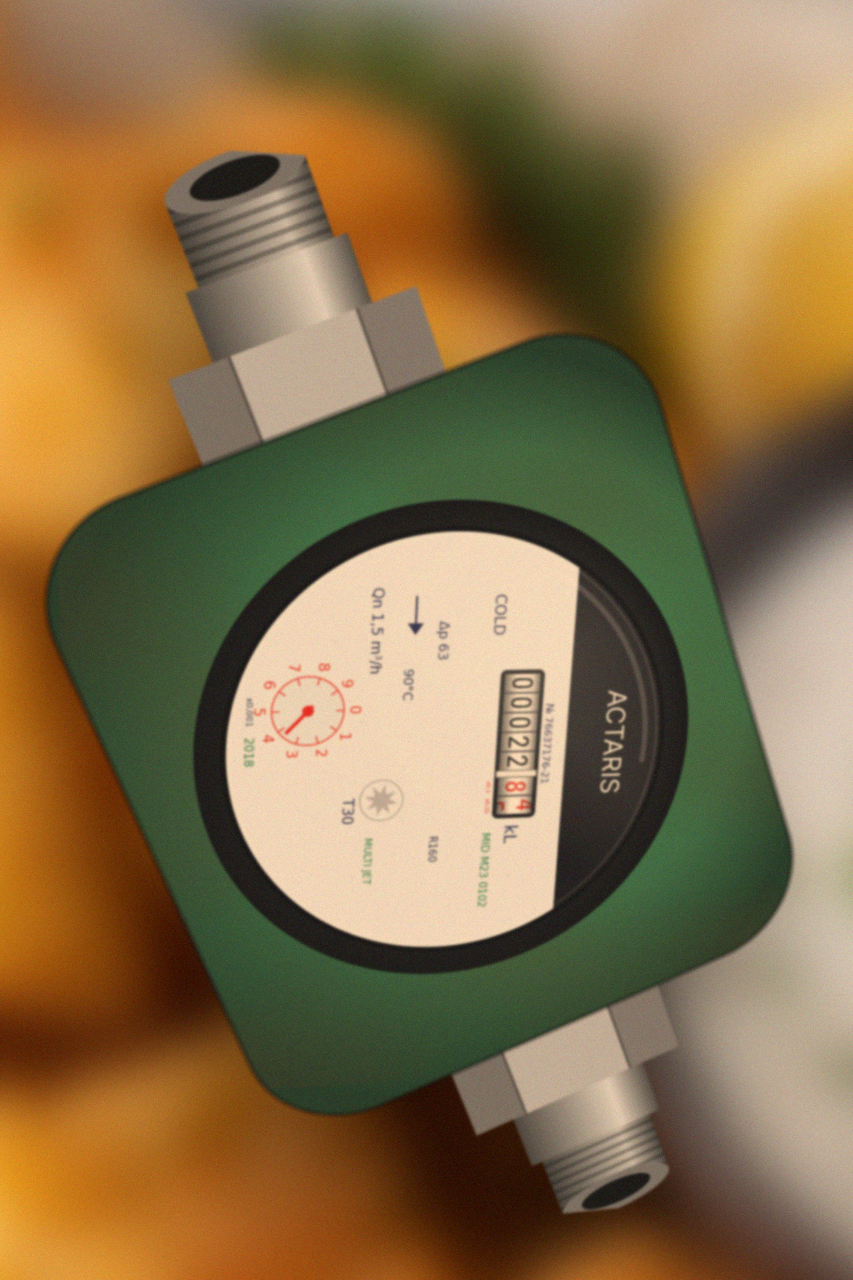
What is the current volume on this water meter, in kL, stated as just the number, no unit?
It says 22.843
